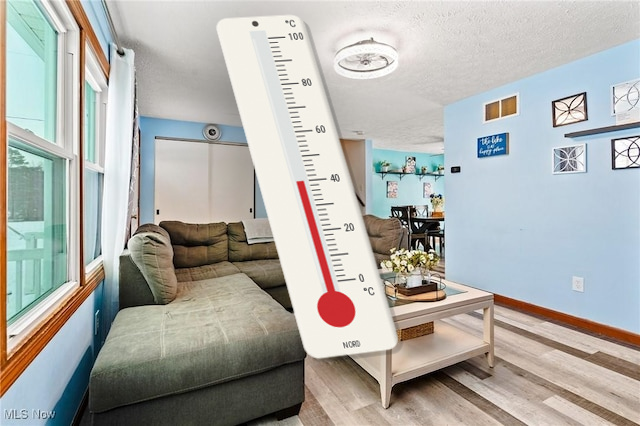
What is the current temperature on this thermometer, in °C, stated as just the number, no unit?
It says 40
